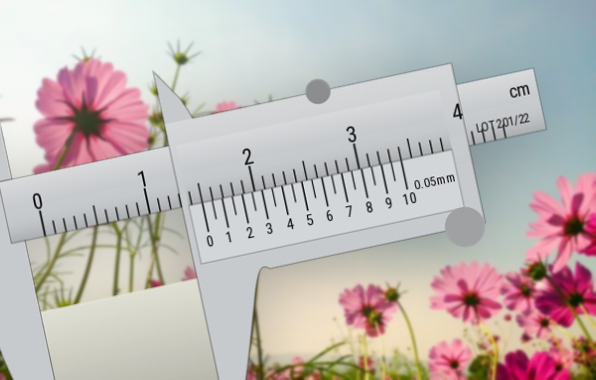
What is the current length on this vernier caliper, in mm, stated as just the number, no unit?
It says 15.0
